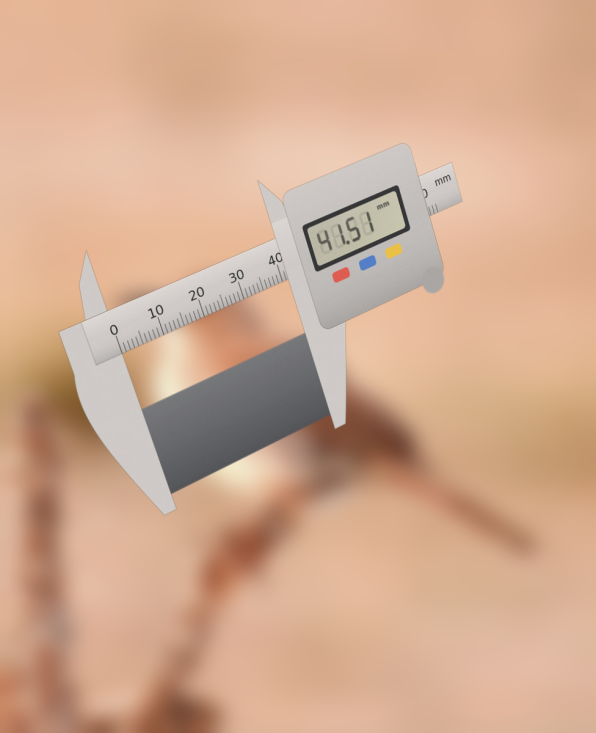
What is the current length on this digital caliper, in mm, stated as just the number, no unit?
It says 41.51
